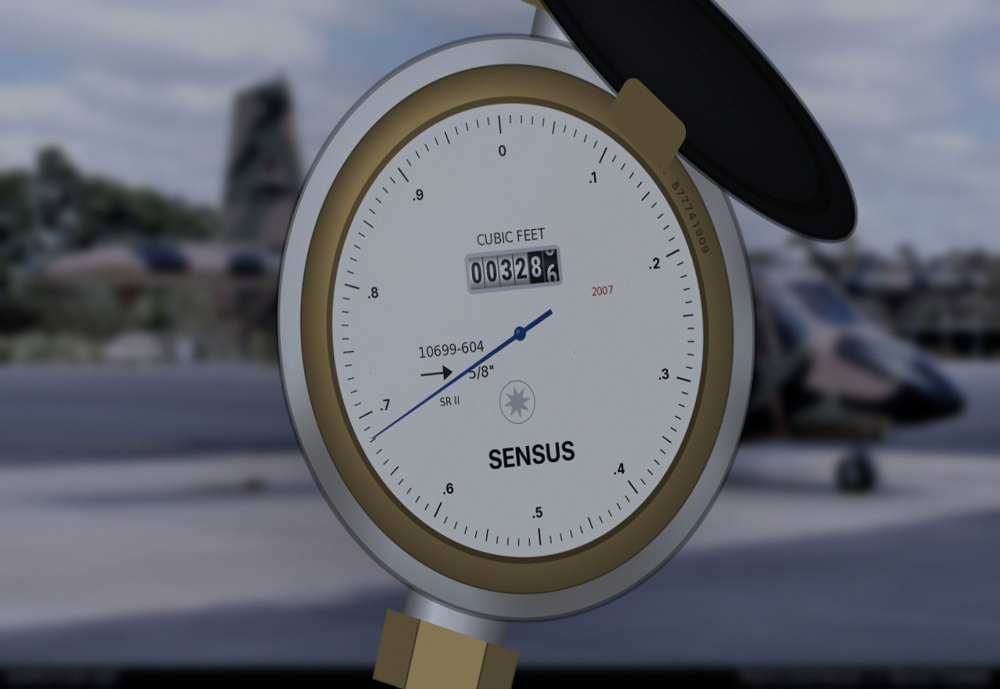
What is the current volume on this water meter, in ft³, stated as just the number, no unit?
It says 3285.68
